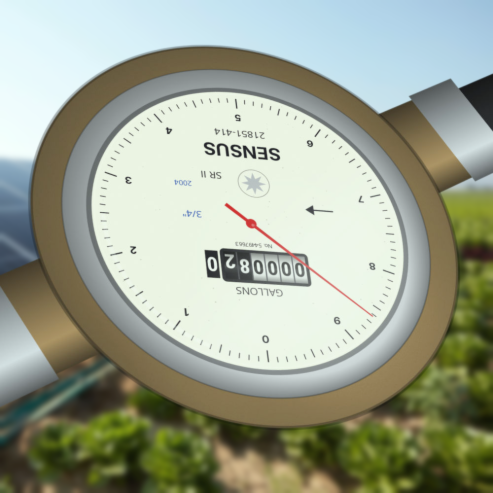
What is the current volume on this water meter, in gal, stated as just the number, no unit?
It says 818.6
